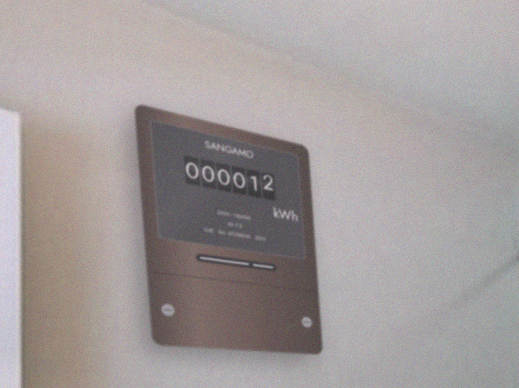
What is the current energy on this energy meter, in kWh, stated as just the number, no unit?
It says 12
